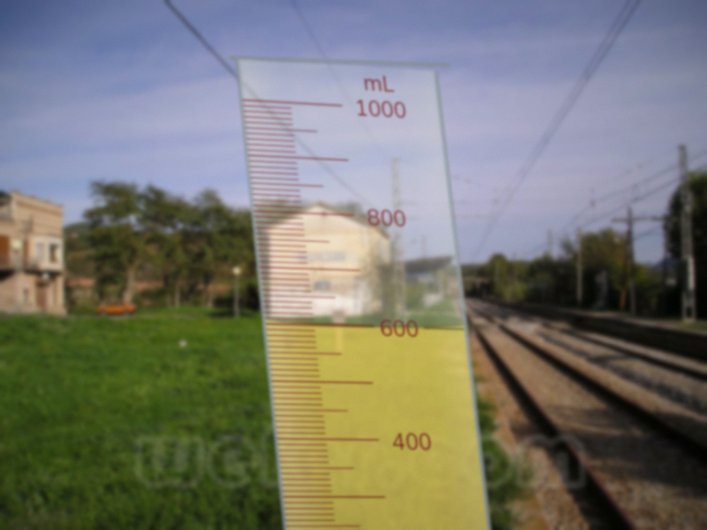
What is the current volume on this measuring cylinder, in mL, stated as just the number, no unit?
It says 600
